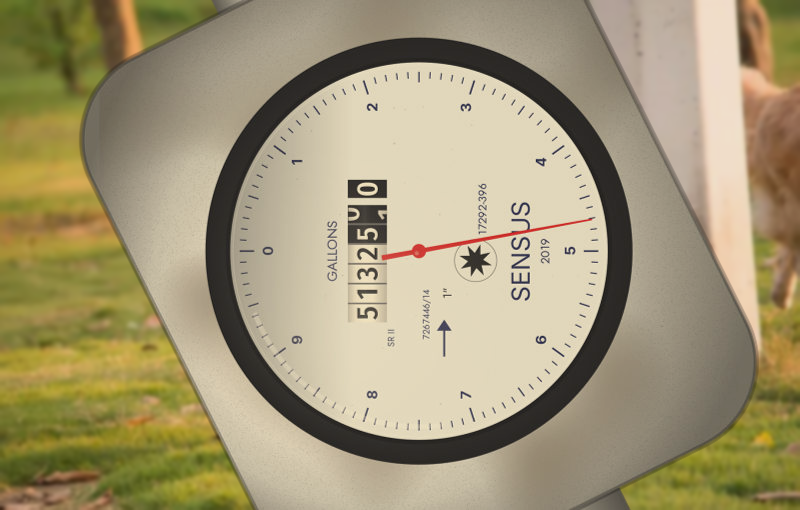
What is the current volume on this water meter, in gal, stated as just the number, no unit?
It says 5132504.7
